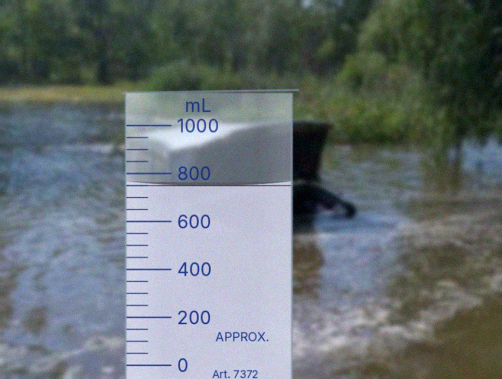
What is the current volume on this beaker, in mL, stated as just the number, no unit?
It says 750
